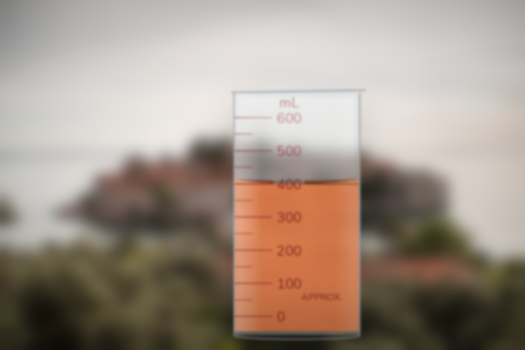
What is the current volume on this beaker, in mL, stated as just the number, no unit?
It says 400
